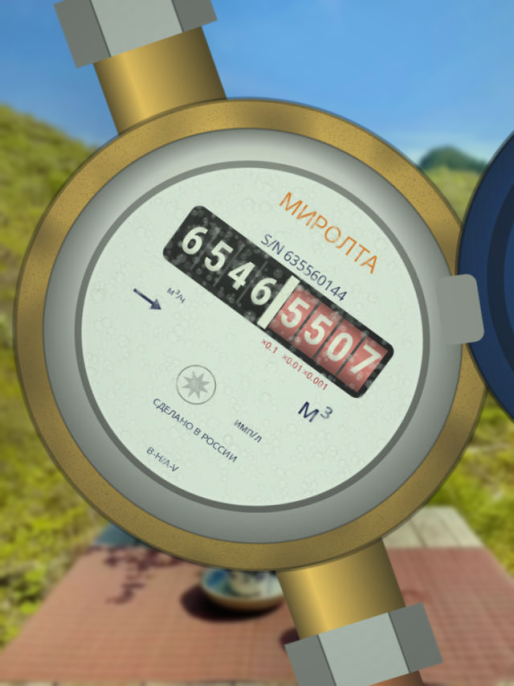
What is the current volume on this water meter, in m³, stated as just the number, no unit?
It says 6546.5507
